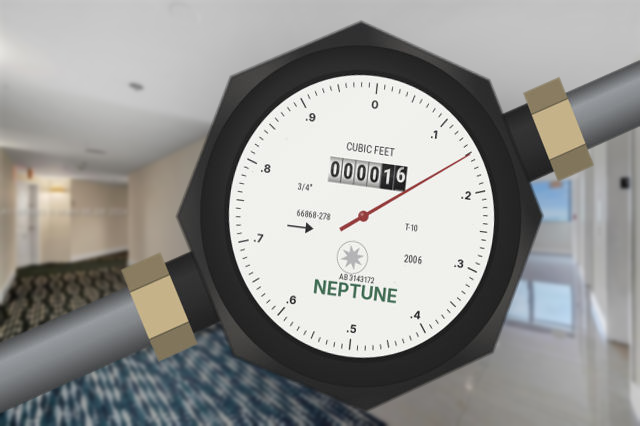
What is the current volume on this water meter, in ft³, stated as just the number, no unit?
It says 16.15
